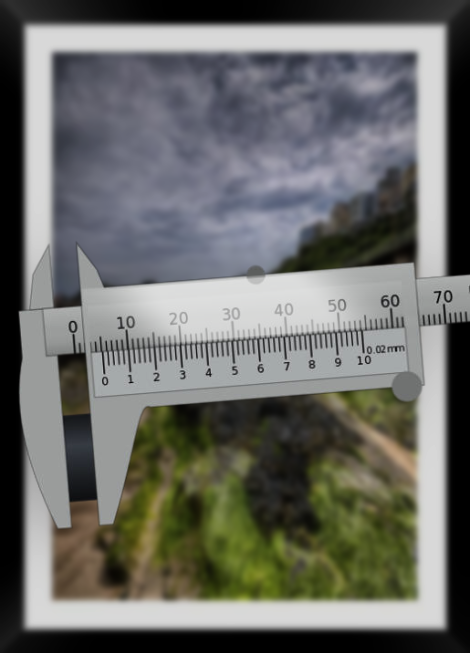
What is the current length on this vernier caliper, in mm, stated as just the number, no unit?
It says 5.2
